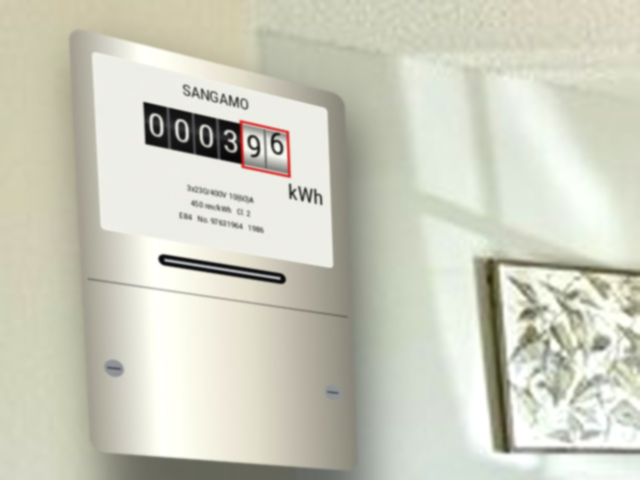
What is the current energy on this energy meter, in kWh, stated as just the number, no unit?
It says 3.96
